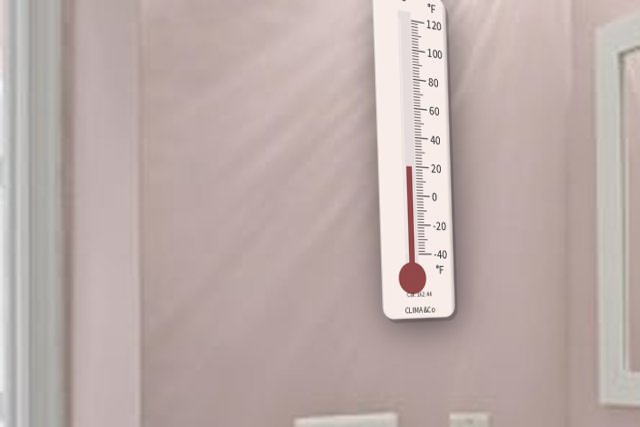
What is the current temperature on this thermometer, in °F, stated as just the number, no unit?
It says 20
